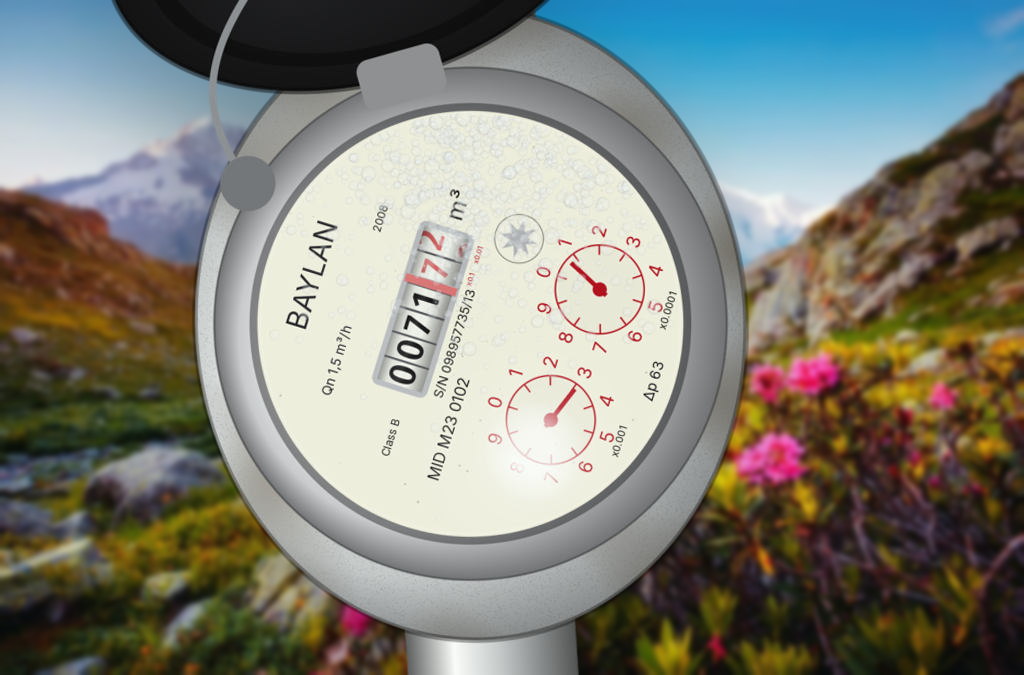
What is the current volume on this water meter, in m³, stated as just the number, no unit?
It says 71.7230
